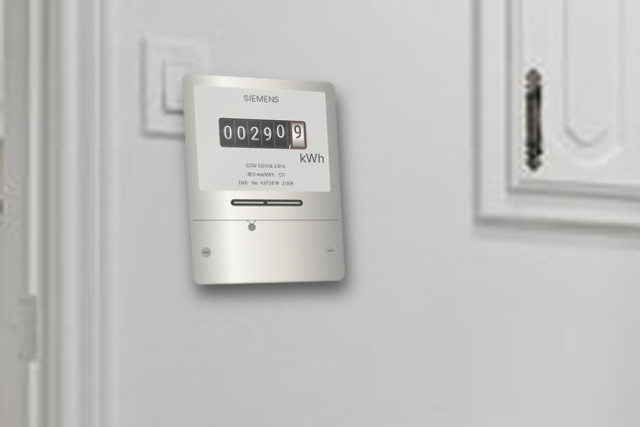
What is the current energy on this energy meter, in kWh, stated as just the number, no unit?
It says 290.9
